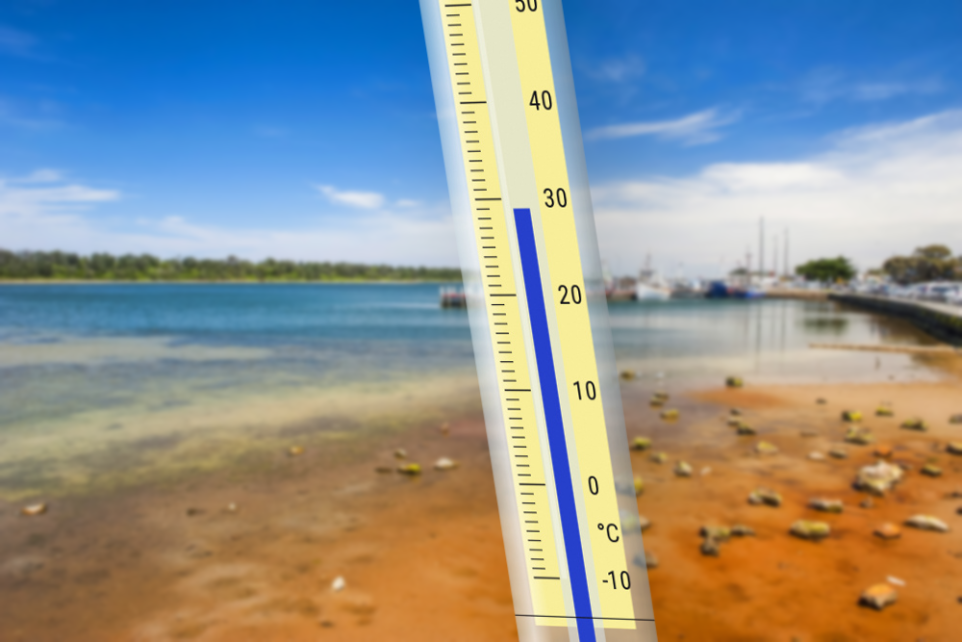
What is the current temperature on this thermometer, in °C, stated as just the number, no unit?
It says 29
